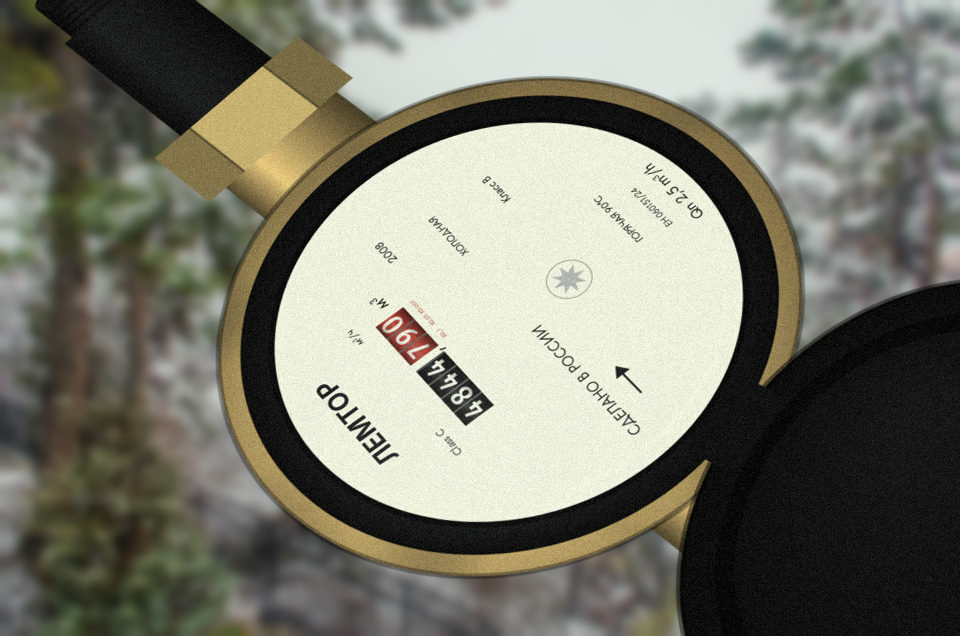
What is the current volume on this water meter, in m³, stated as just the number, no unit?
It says 4844.790
